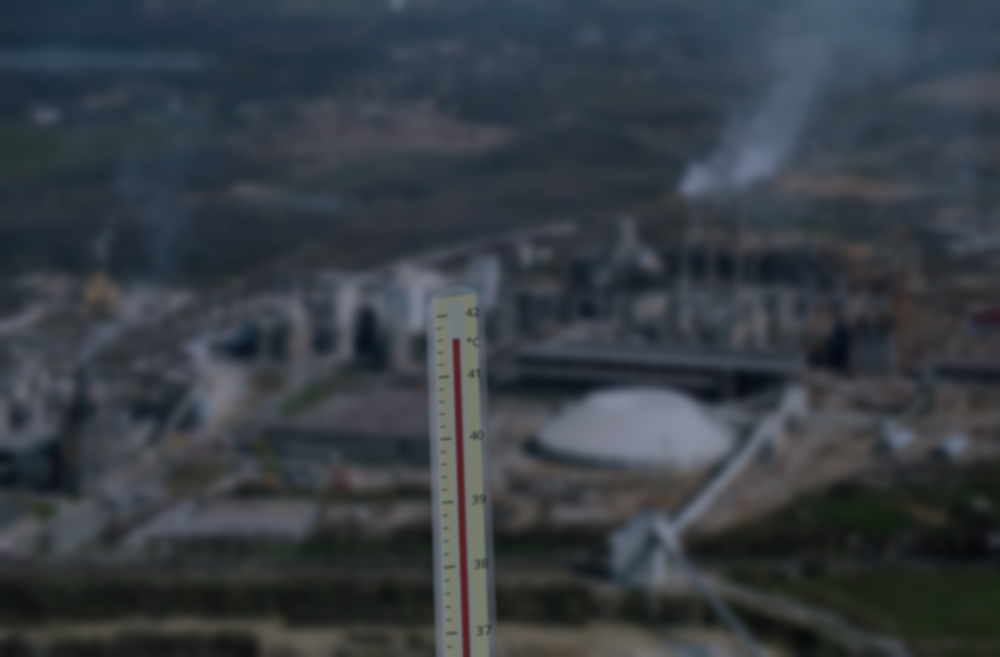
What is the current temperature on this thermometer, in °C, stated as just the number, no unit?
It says 41.6
